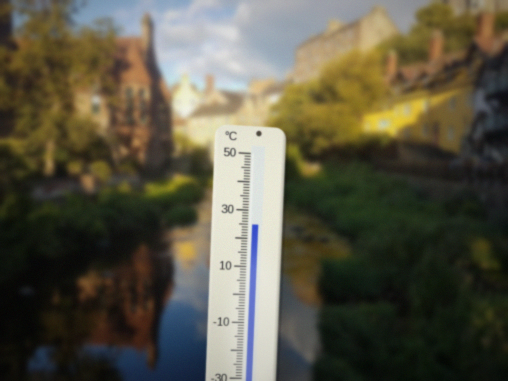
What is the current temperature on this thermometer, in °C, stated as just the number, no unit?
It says 25
